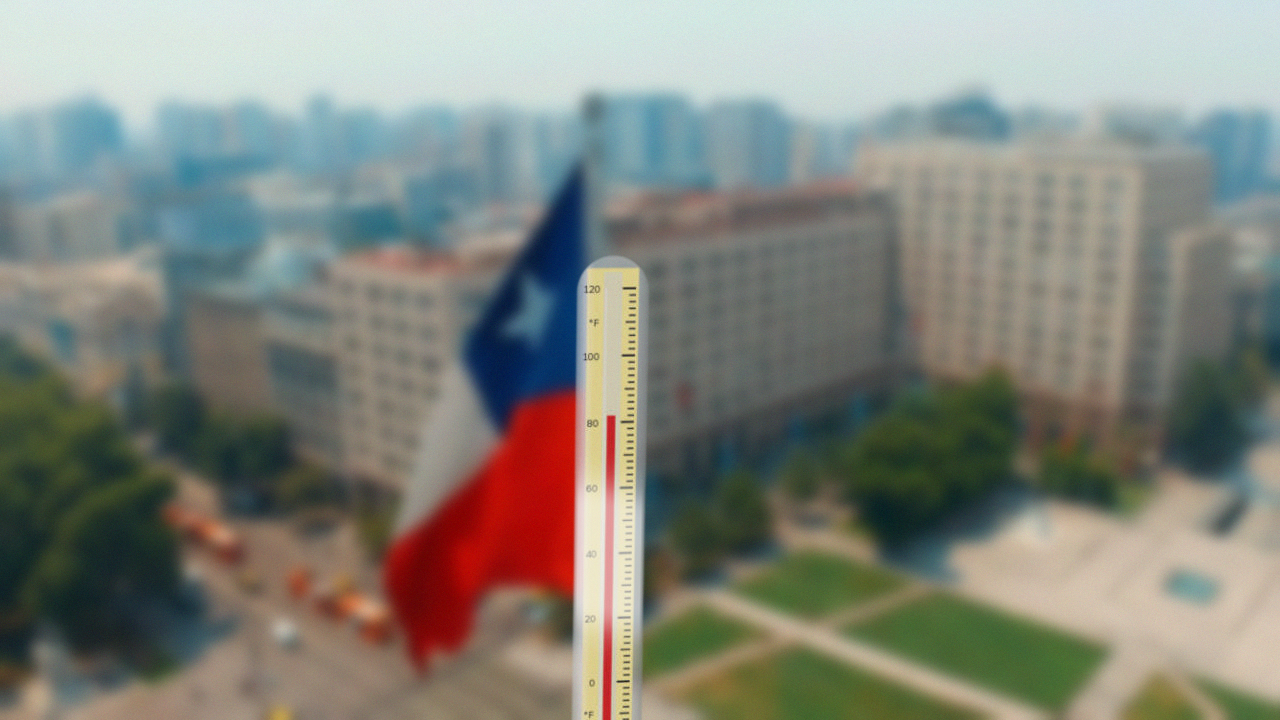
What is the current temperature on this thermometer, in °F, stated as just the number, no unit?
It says 82
